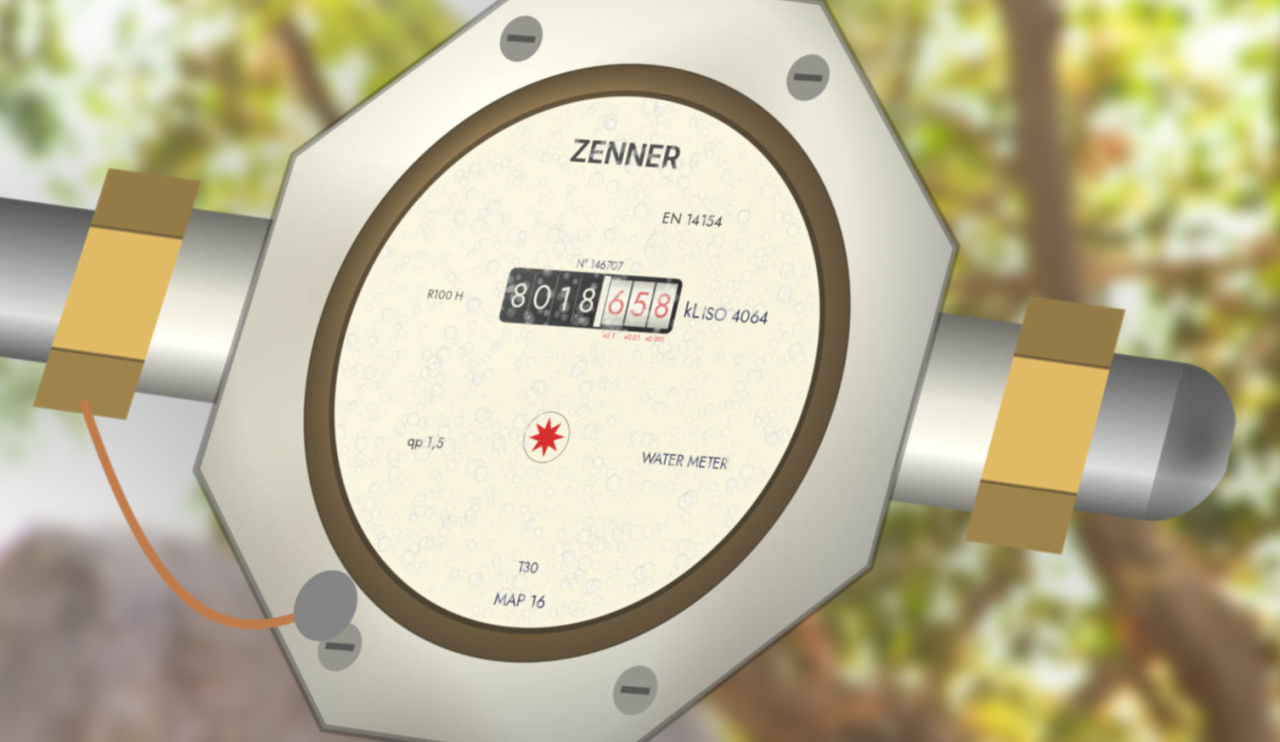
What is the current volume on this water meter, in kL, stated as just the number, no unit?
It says 8018.658
